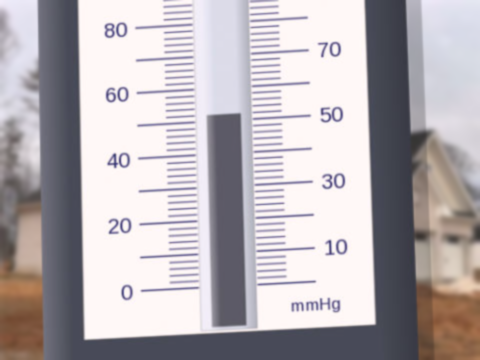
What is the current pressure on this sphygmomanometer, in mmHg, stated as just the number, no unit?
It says 52
